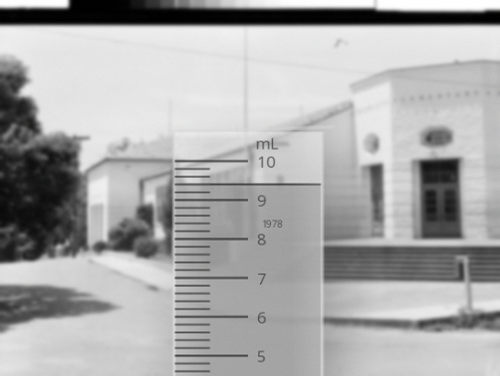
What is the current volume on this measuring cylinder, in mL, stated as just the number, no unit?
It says 9.4
